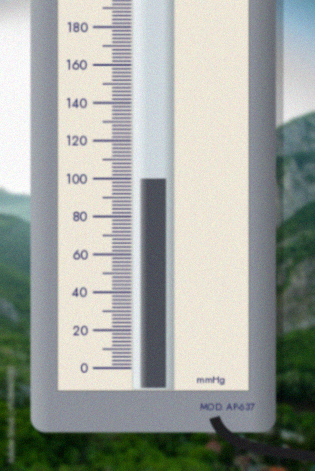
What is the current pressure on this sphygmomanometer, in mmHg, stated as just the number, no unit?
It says 100
